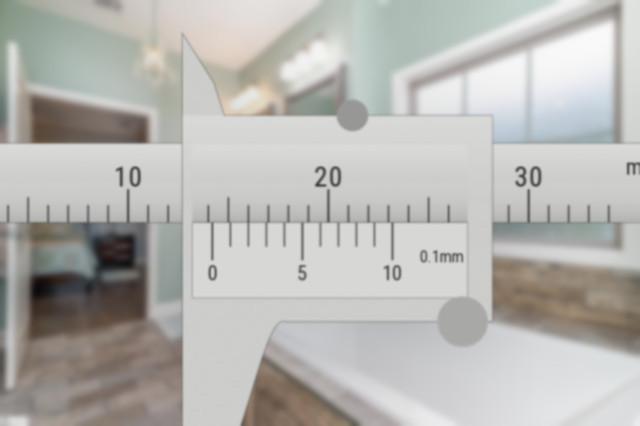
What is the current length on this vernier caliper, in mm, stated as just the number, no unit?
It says 14.2
